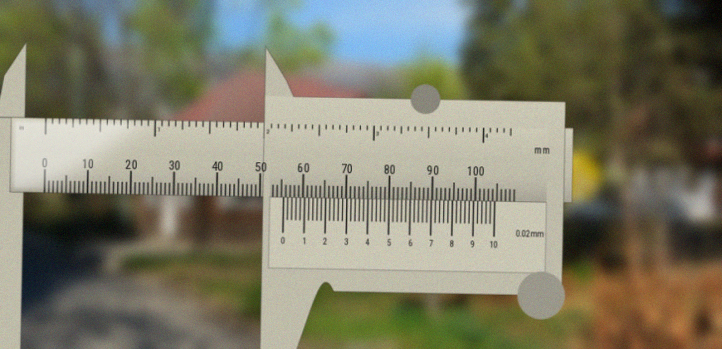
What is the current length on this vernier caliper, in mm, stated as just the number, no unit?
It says 55.5
